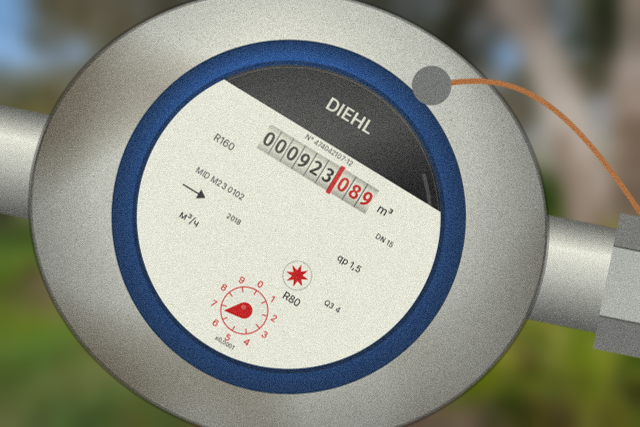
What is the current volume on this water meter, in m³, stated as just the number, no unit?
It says 923.0896
